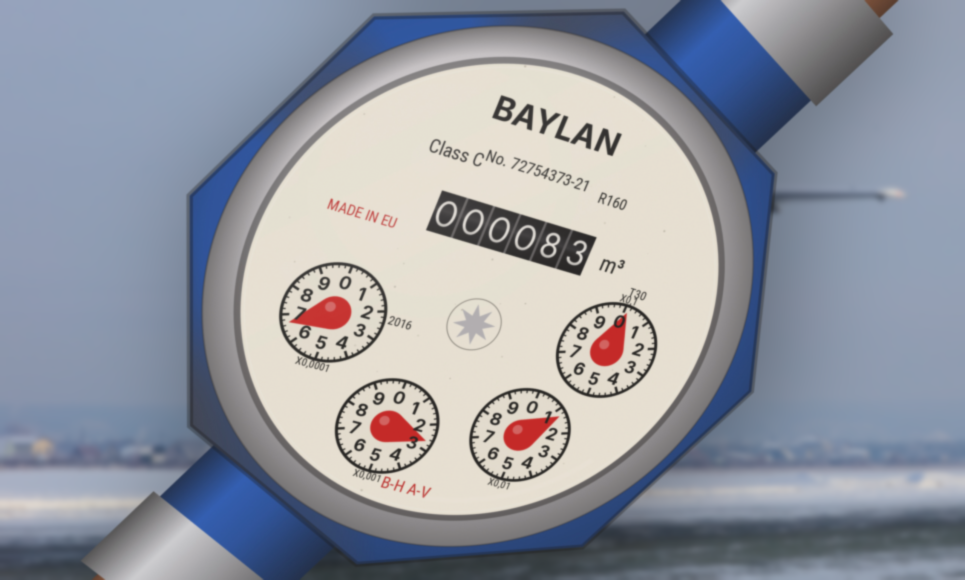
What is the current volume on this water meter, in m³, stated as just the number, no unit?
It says 83.0126
